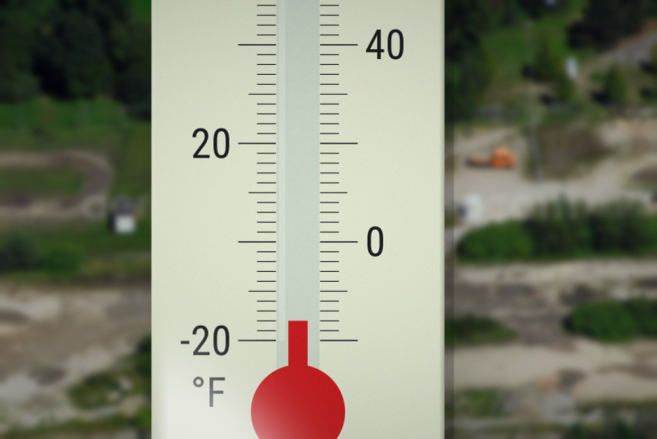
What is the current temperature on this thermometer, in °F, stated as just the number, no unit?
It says -16
